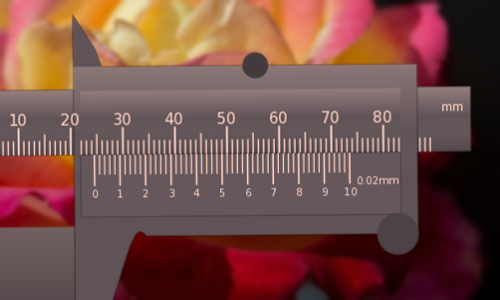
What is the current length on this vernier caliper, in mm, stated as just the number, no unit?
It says 24.5
